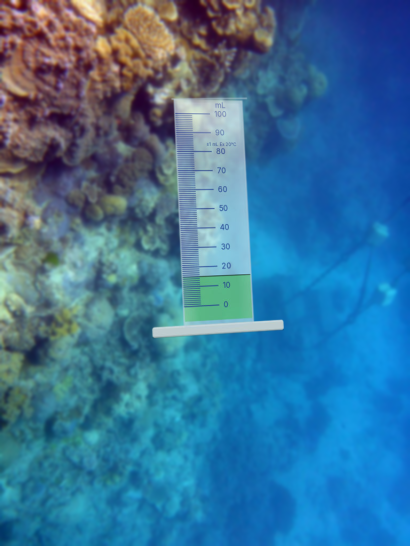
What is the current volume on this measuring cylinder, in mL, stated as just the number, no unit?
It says 15
